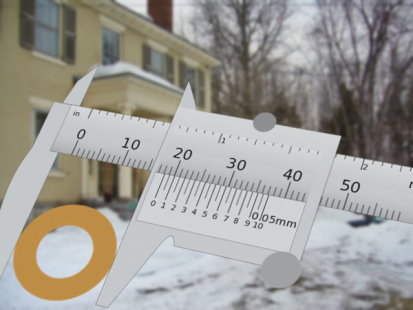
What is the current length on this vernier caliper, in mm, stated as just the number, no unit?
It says 18.2
